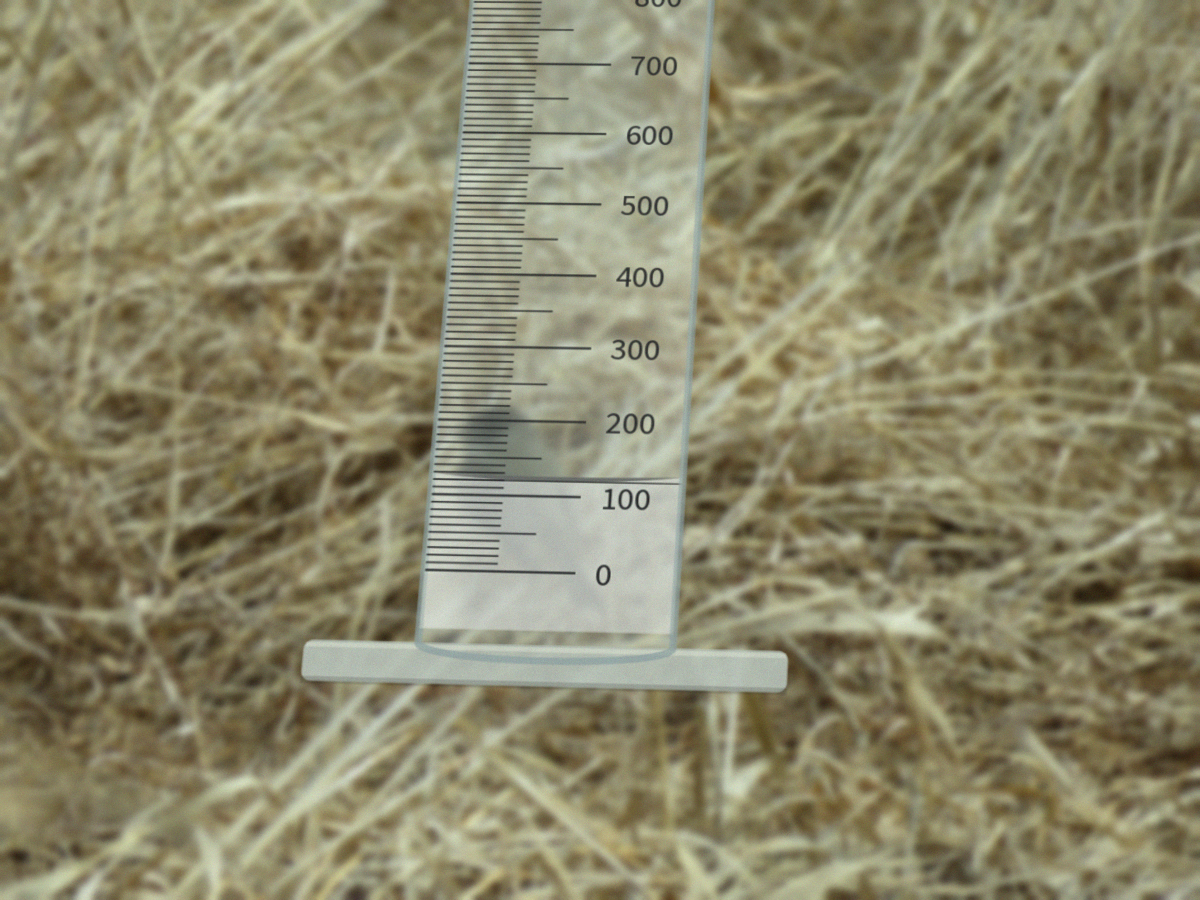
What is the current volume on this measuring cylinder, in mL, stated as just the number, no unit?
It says 120
